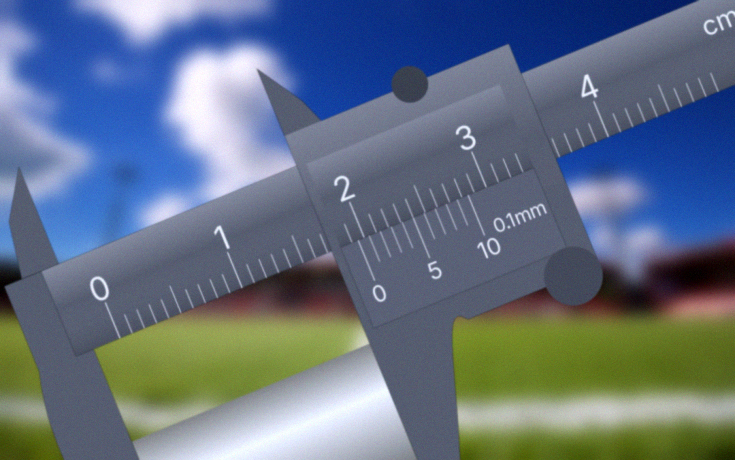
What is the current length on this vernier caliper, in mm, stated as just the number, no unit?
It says 19.5
